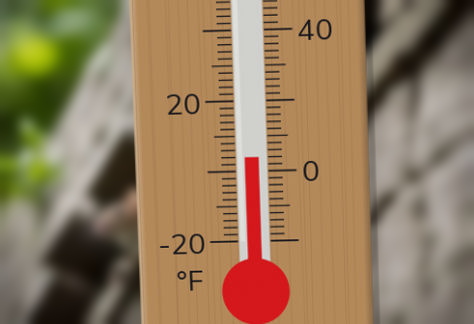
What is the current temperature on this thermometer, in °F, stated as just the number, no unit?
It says 4
